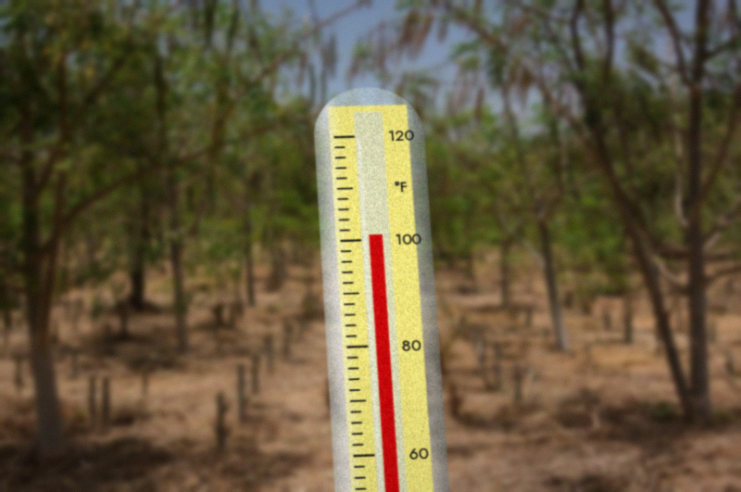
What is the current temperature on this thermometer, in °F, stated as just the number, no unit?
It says 101
